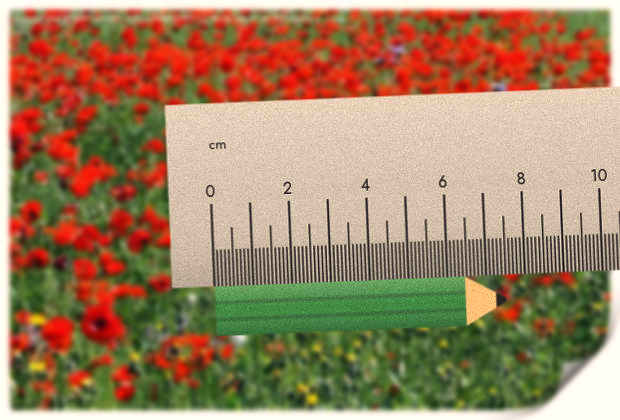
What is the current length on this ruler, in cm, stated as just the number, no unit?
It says 7.5
